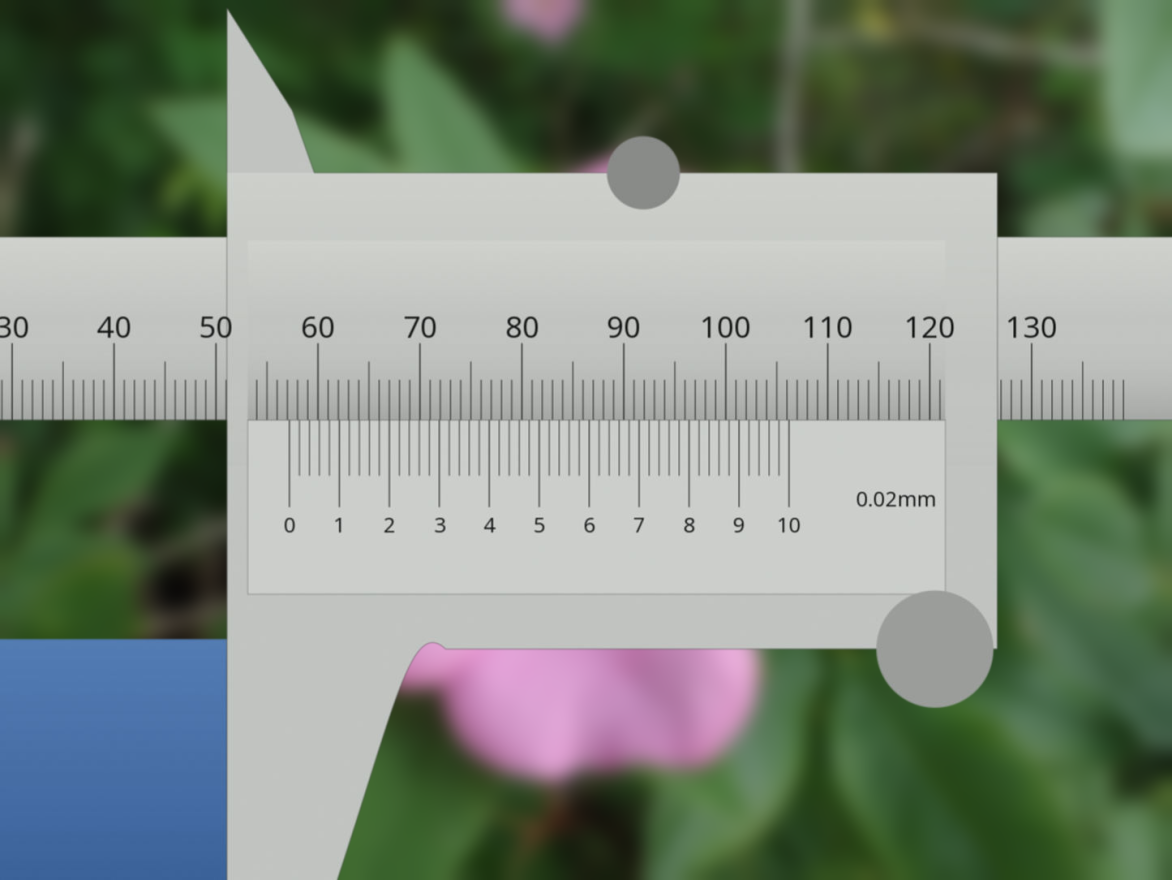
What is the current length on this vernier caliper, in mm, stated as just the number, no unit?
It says 57.2
